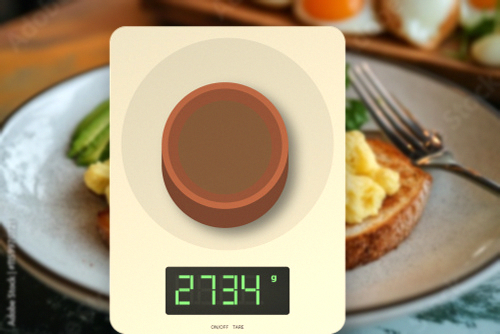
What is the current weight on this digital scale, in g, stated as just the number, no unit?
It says 2734
